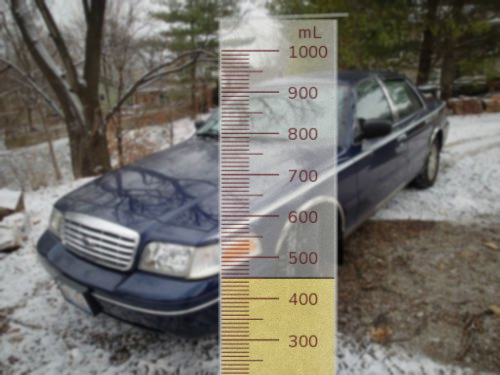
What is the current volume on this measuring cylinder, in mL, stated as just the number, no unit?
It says 450
